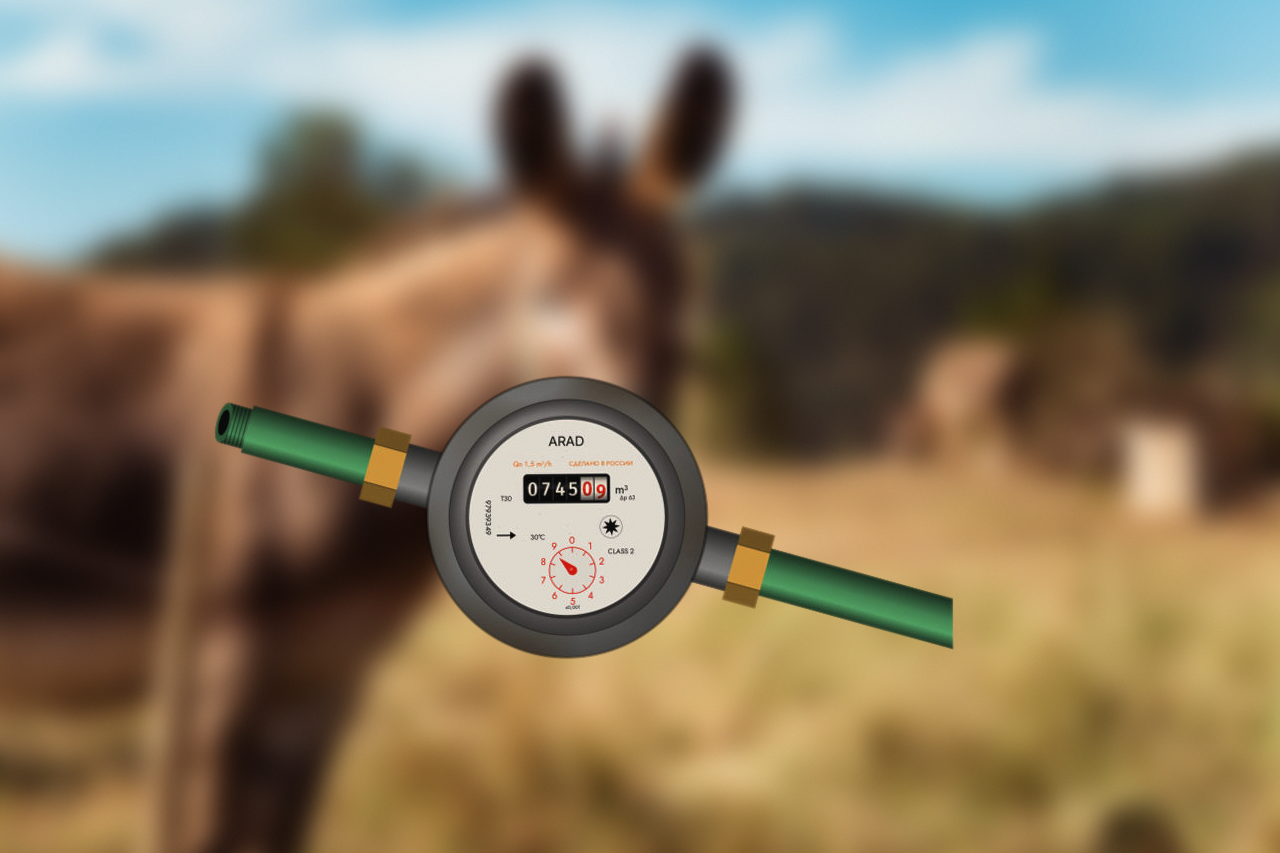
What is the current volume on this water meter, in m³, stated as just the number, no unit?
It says 745.088
